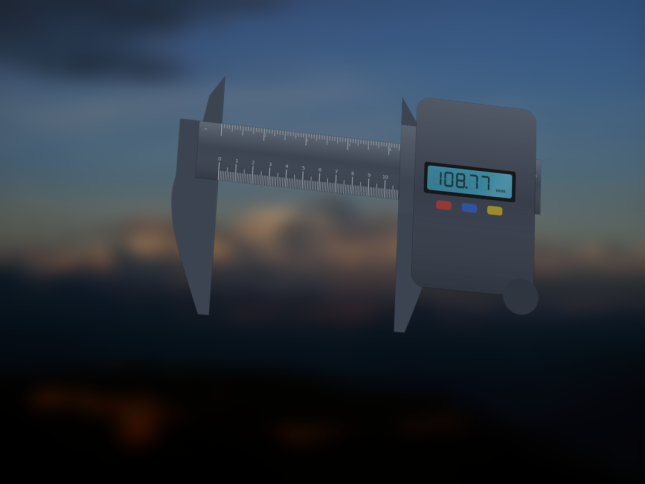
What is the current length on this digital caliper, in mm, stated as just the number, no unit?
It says 108.77
